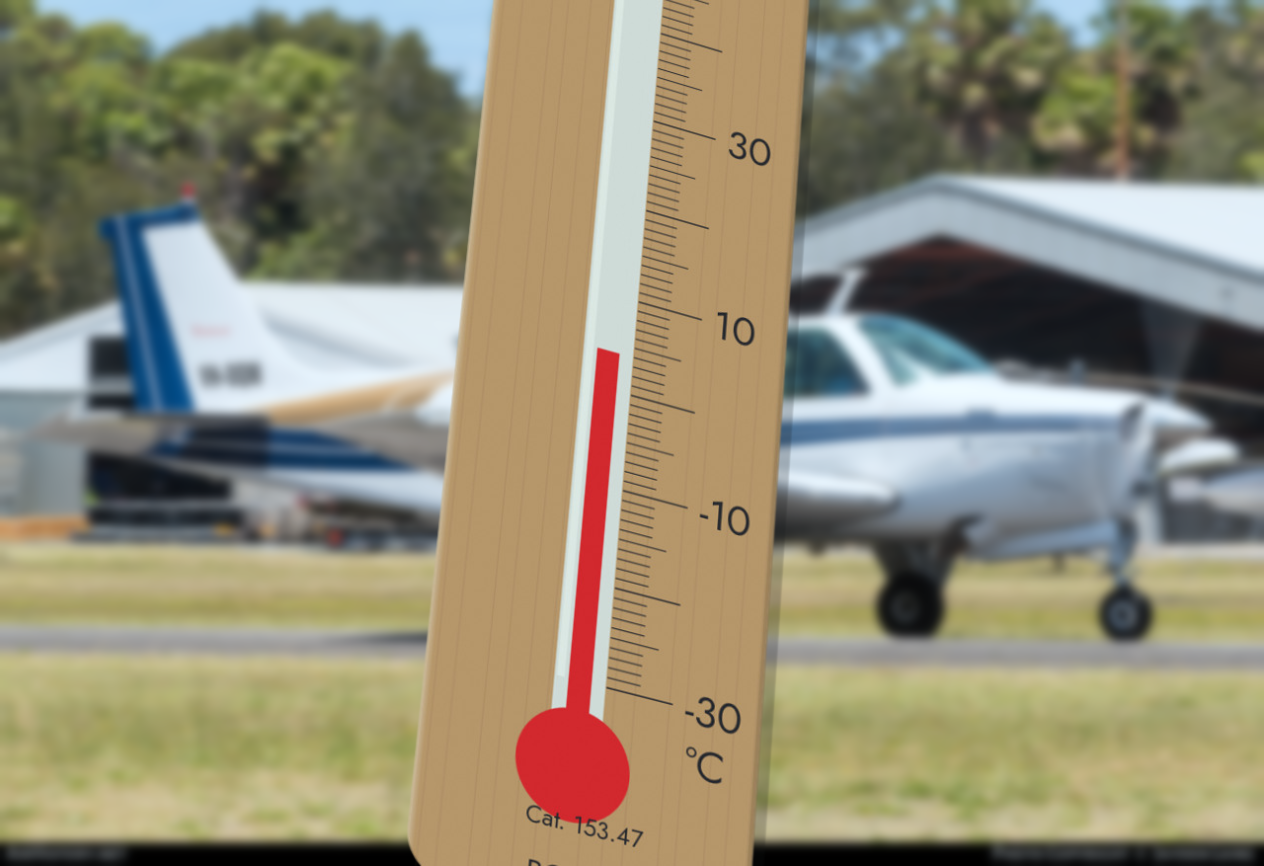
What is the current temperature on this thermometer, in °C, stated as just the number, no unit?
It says 4
